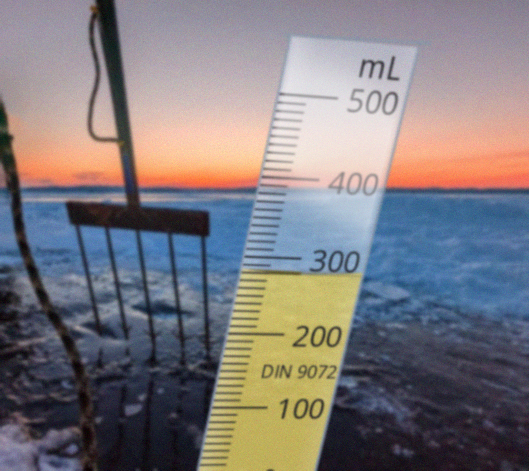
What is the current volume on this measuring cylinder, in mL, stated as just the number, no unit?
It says 280
